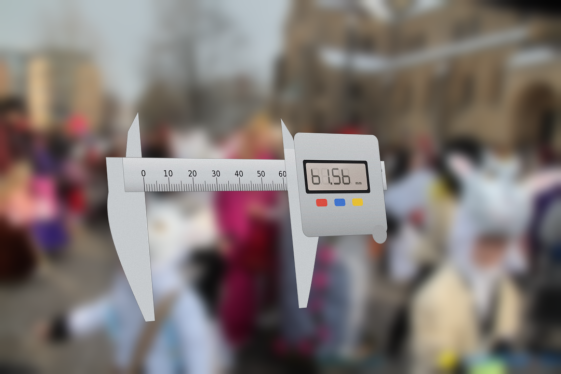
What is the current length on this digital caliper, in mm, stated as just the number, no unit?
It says 61.56
